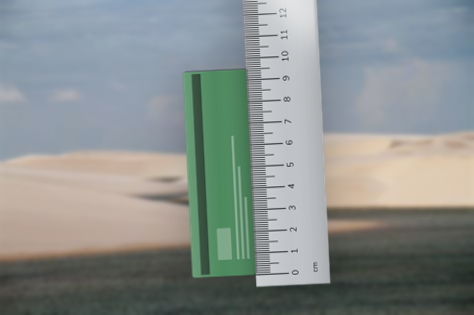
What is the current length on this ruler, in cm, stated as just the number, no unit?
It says 9.5
